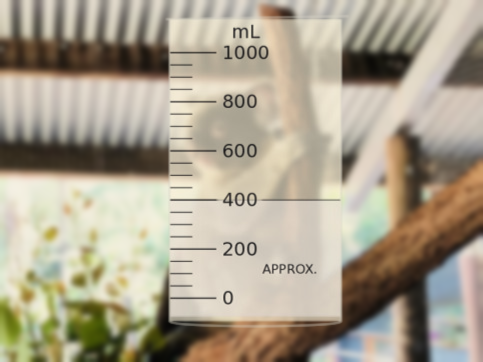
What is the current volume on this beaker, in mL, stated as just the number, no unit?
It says 400
